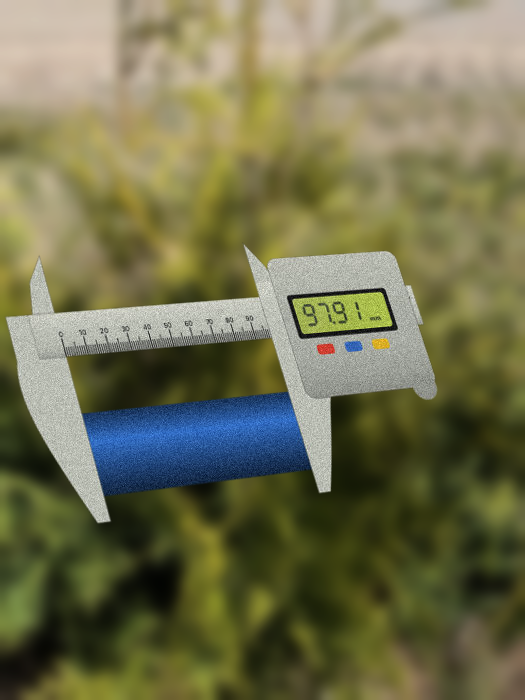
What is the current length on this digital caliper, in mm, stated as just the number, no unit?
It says 97.91
